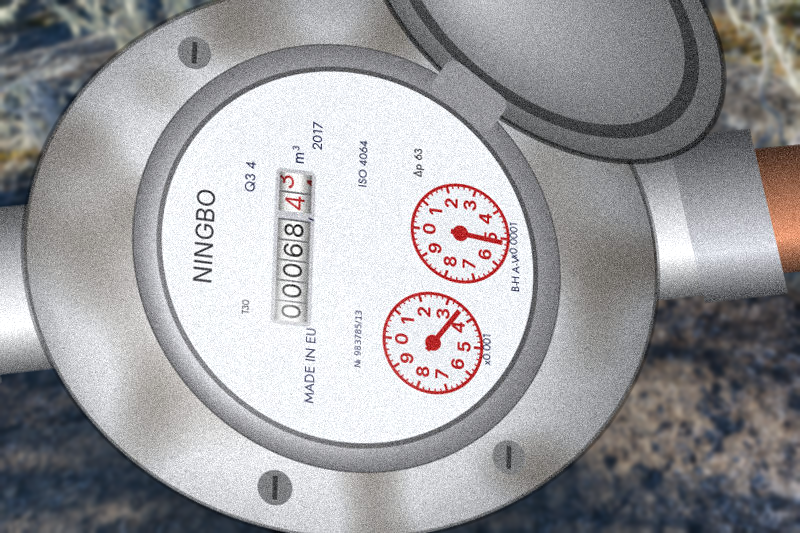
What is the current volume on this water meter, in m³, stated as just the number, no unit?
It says 68.4335
